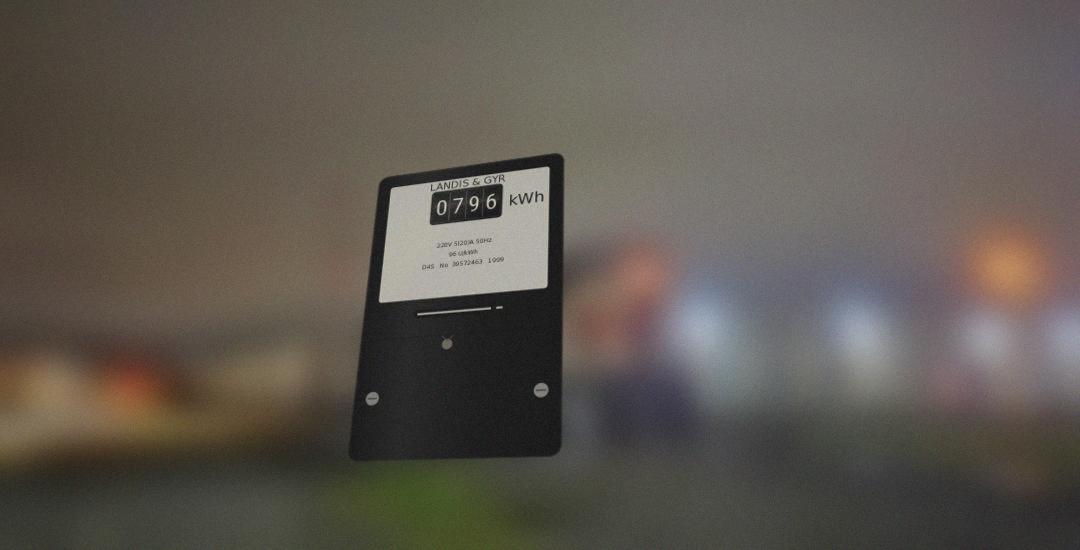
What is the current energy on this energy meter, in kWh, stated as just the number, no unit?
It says 796
